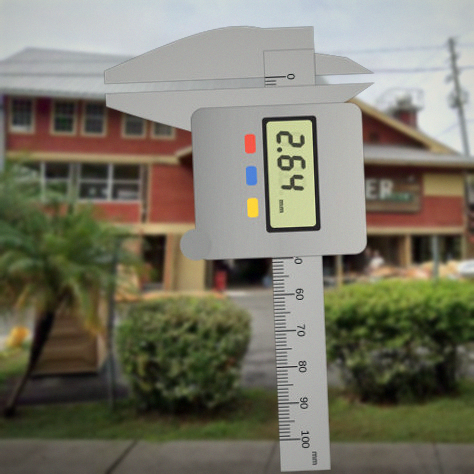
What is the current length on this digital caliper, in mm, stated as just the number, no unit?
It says 2.64
